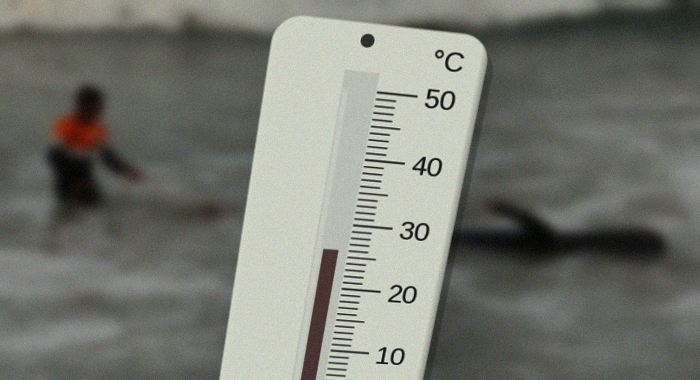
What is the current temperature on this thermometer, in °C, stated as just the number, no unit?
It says 26
